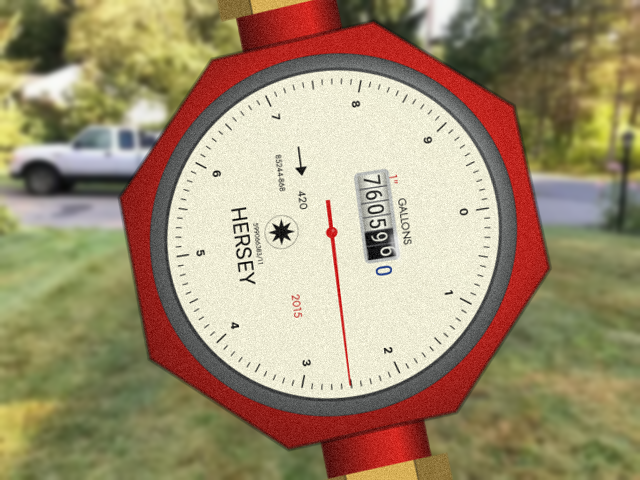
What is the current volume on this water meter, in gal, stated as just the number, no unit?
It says 7605962.5
